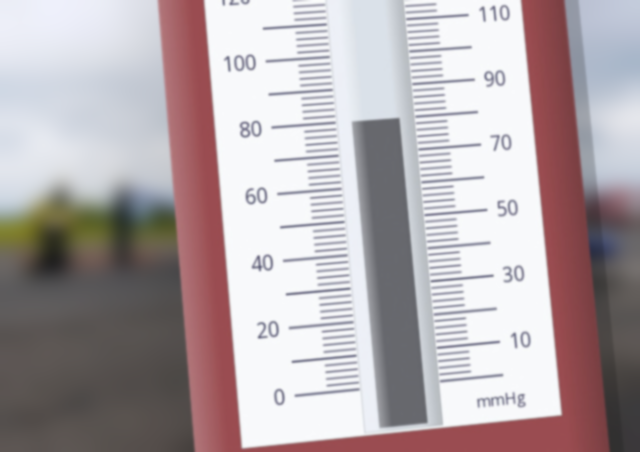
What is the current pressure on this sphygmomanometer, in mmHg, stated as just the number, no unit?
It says 80
